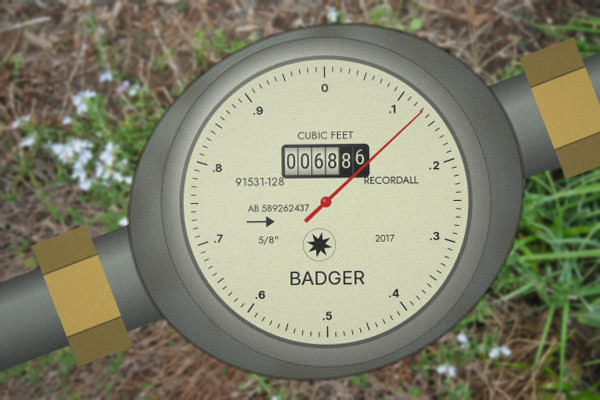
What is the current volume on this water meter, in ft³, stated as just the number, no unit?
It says 6886.13
